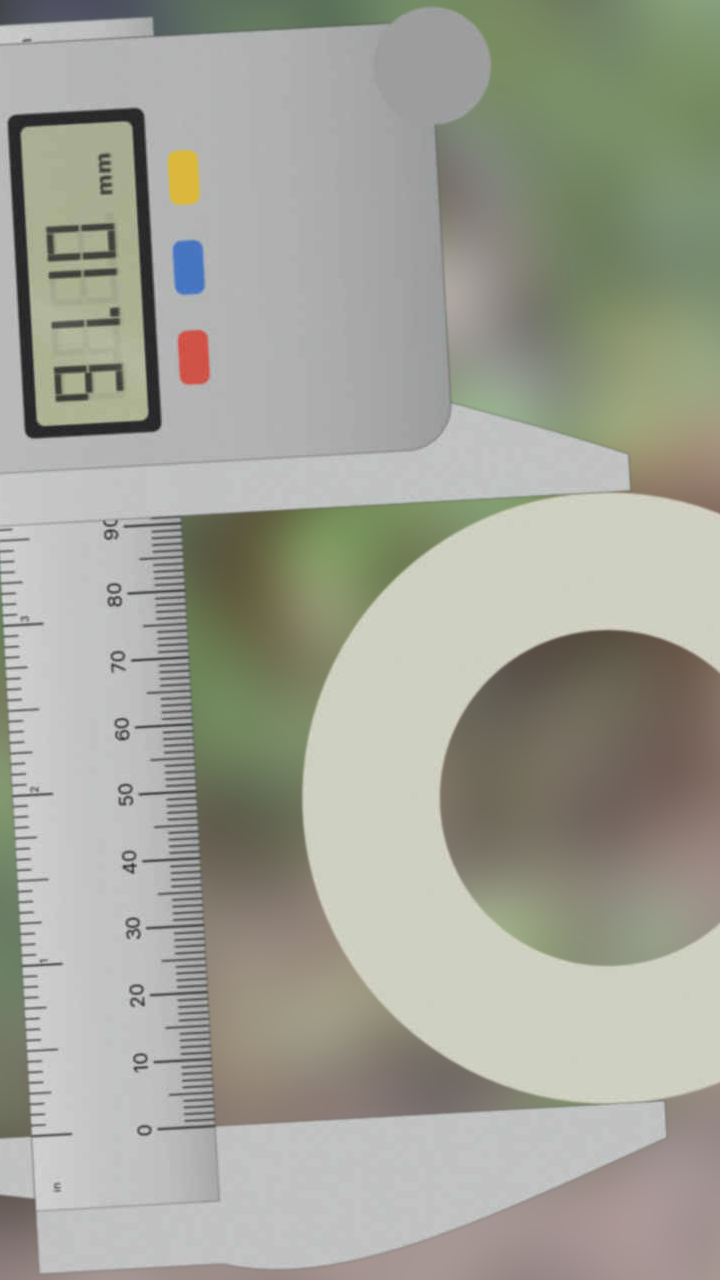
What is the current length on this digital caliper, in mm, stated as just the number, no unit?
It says 91.10
